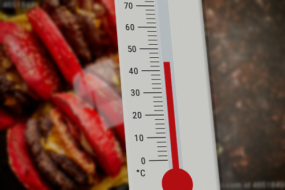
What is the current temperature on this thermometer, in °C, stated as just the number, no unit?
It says 44
